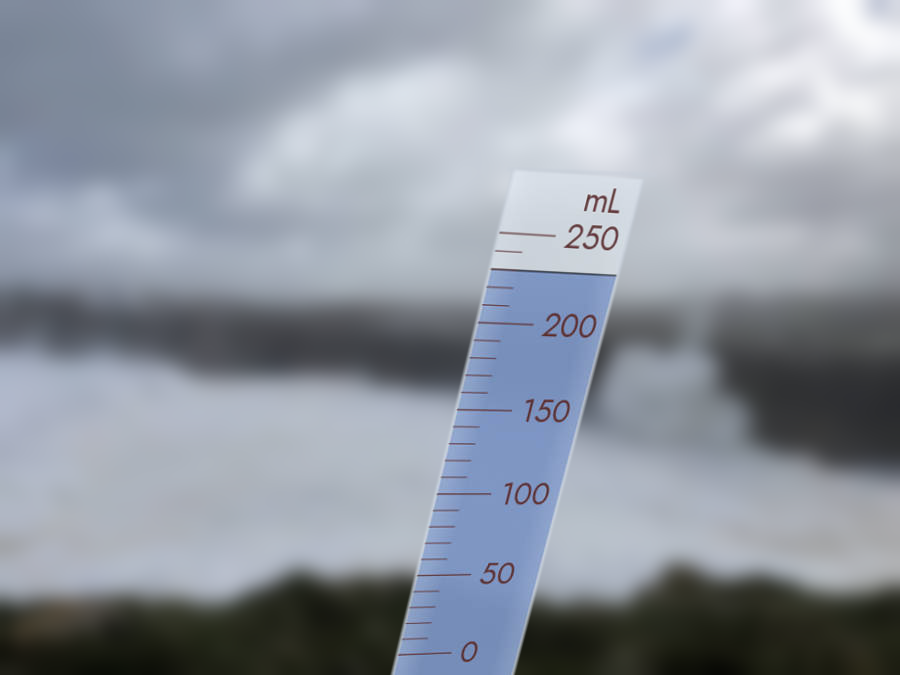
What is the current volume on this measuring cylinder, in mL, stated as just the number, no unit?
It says 230
